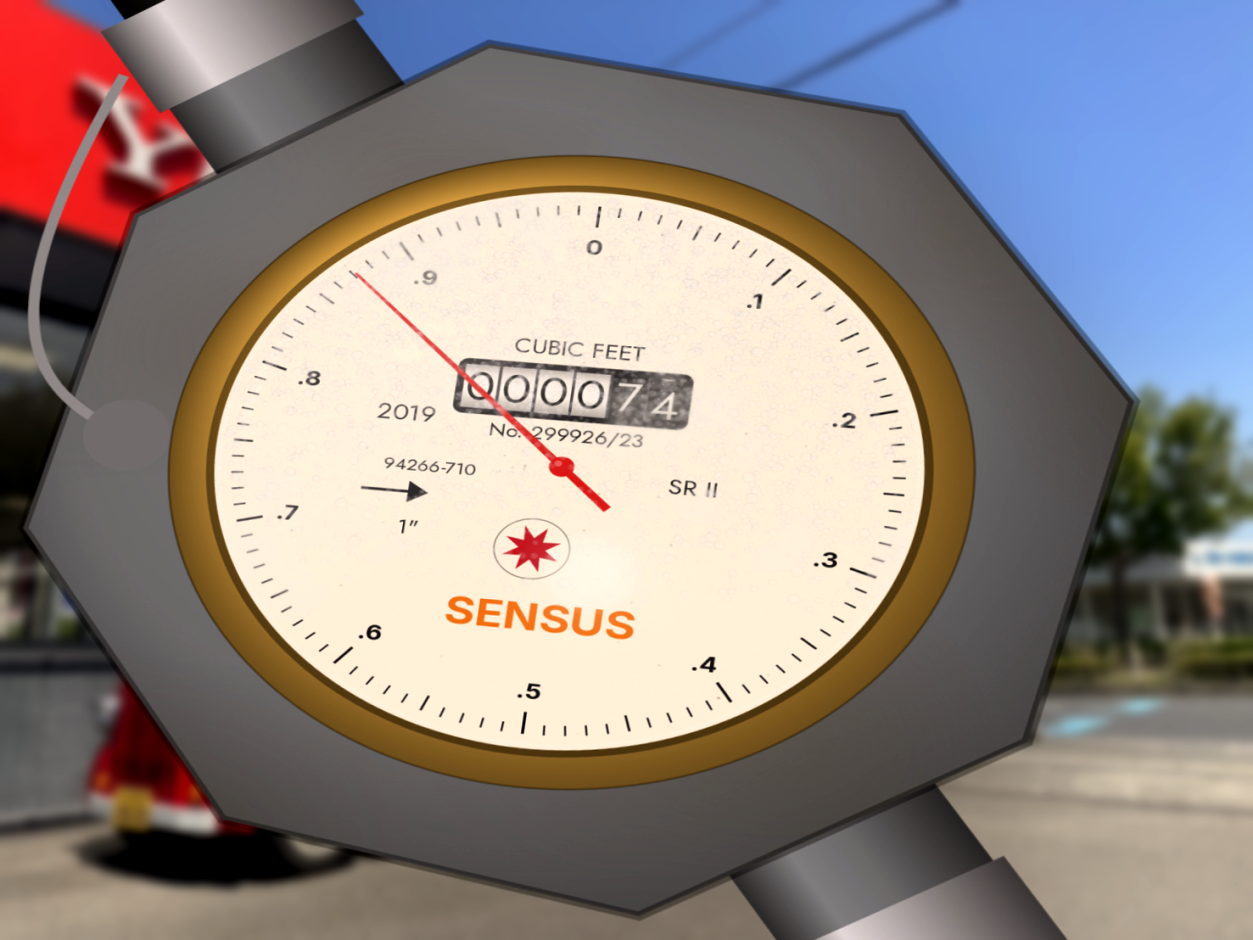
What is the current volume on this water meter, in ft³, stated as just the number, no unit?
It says 73.87
